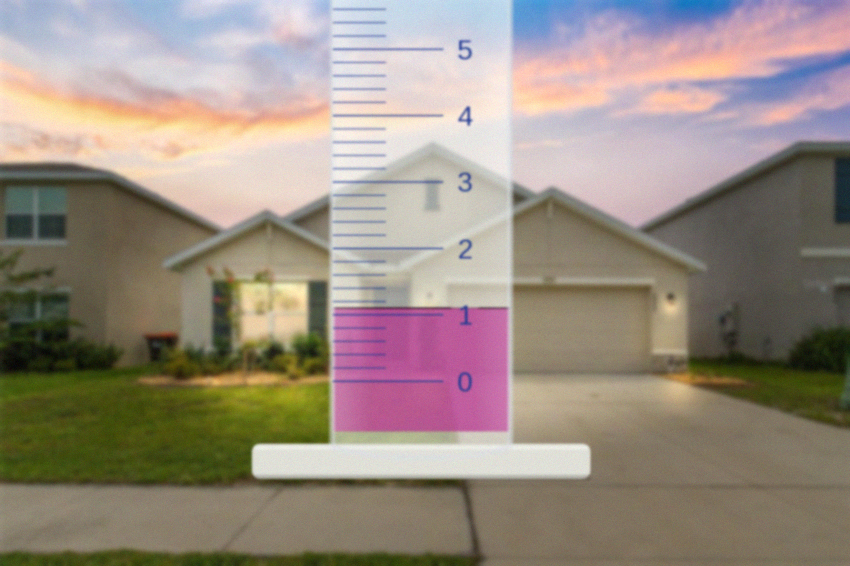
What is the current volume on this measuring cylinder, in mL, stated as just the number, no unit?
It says 1.1
